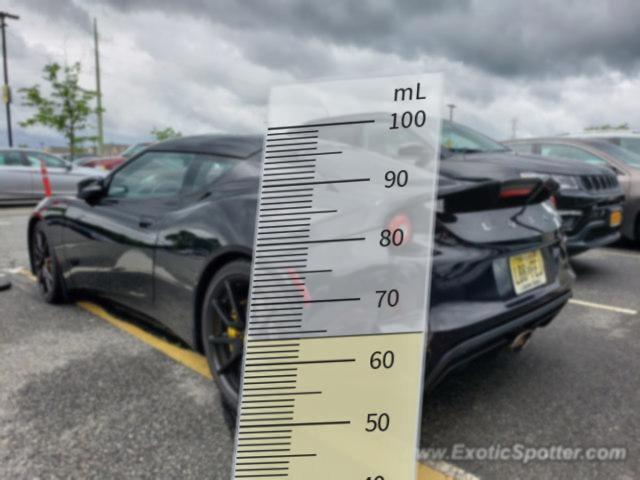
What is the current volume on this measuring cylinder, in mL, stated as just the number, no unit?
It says 64
